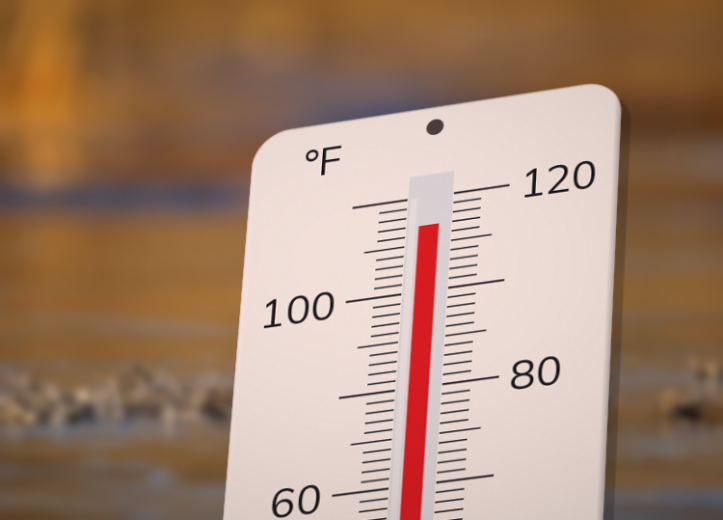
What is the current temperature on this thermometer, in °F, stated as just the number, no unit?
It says 114
